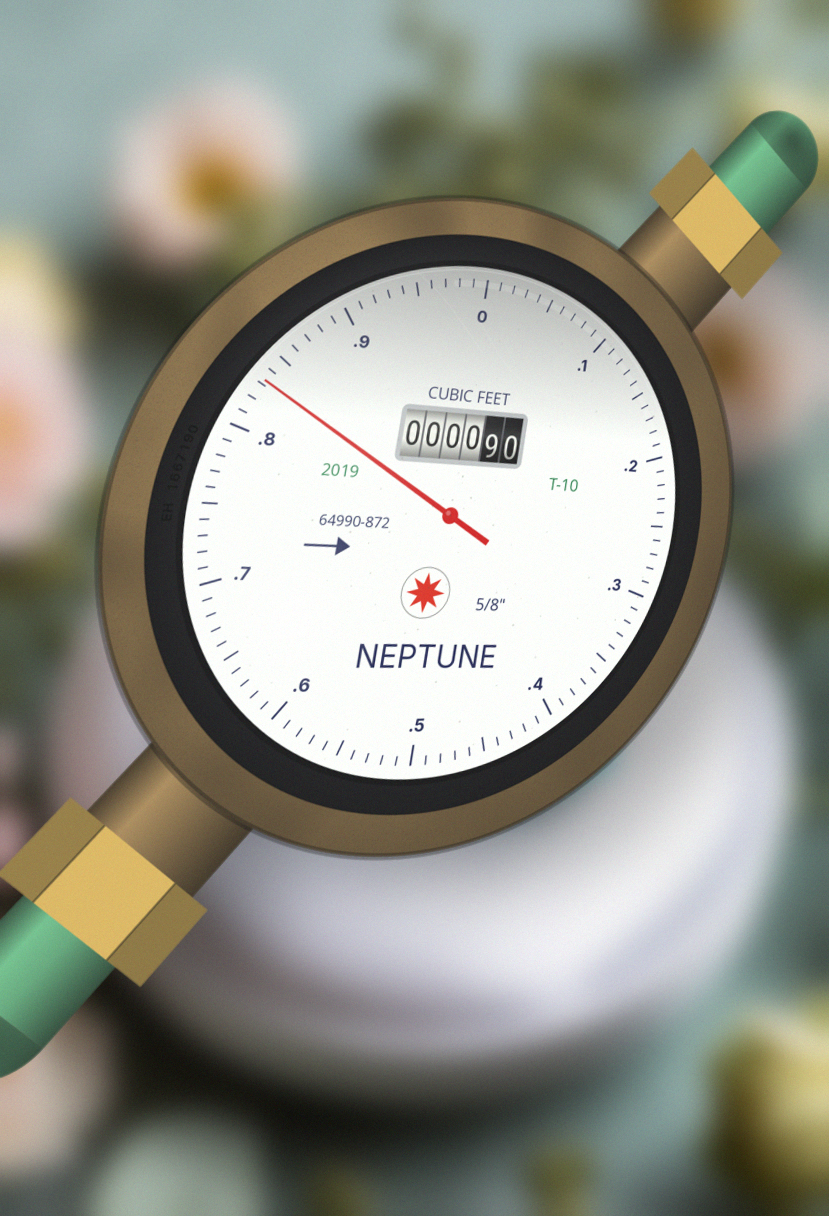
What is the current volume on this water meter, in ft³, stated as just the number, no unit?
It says 89.83
